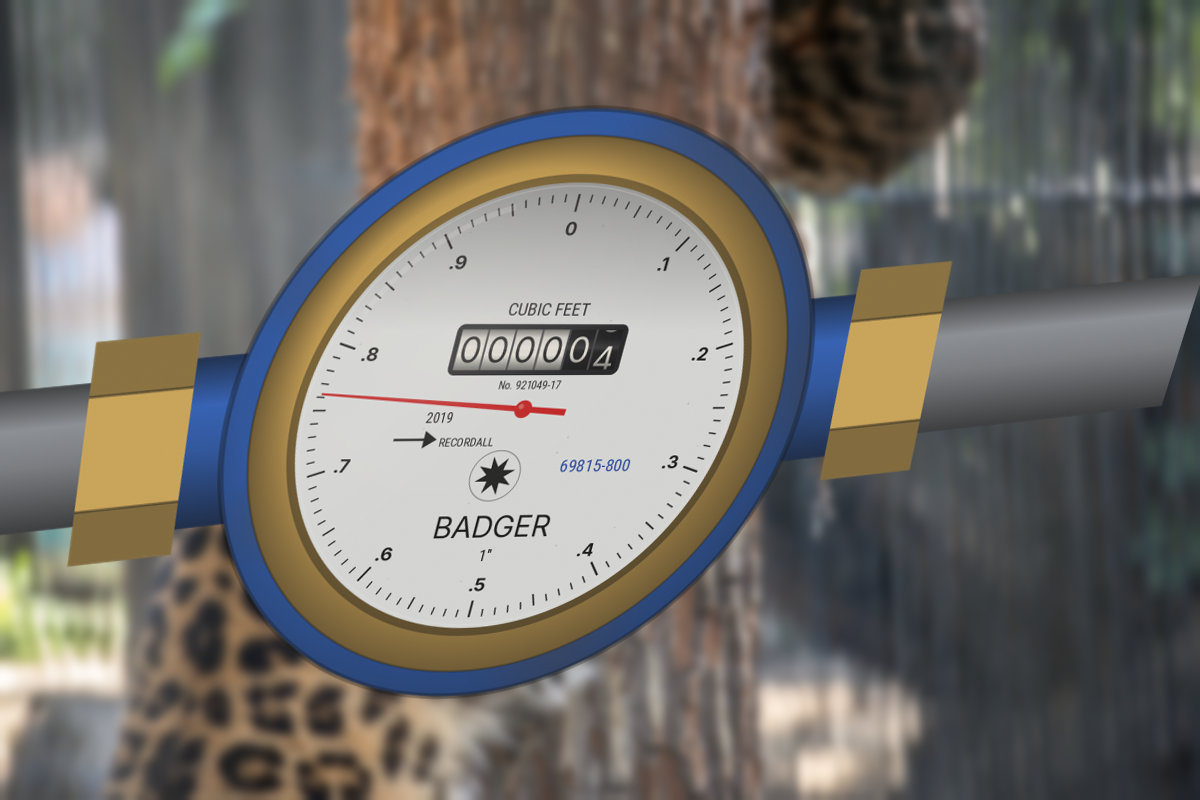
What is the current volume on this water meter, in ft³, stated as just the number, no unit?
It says 3.76
